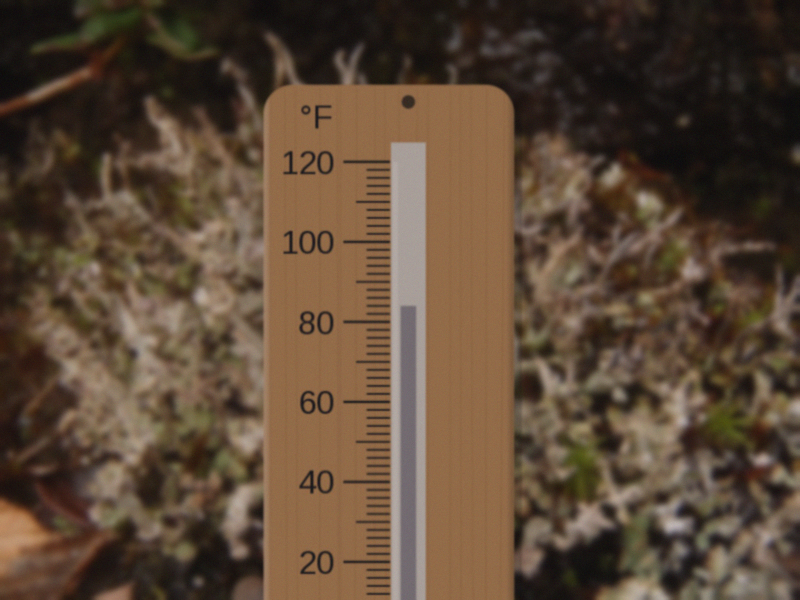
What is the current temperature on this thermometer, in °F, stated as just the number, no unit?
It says 84
